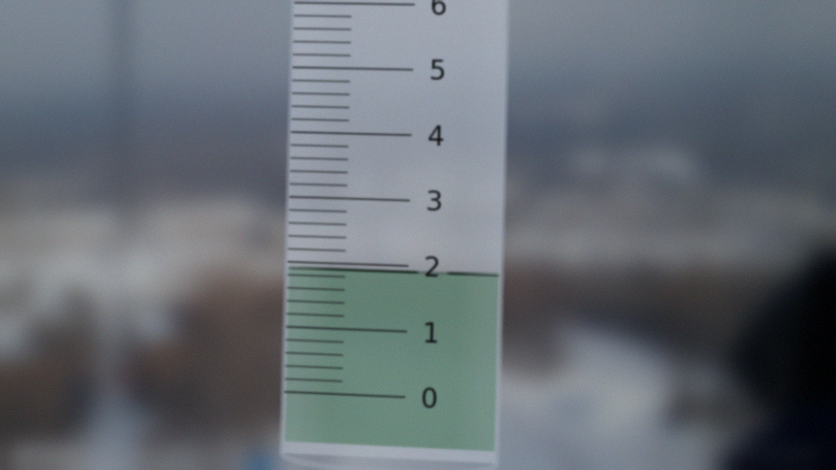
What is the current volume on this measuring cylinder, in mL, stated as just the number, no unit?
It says 1.9
